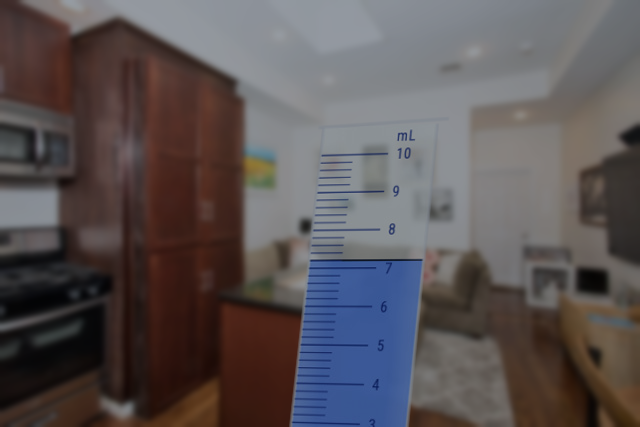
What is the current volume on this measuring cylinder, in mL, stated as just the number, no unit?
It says 7.2
